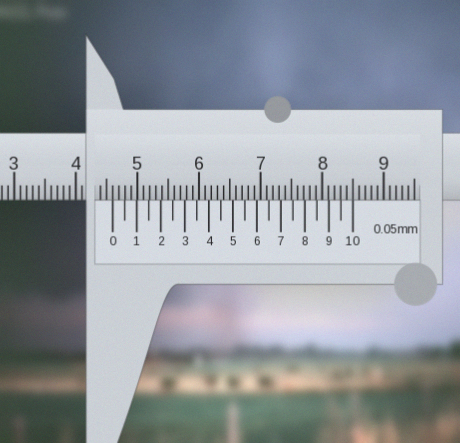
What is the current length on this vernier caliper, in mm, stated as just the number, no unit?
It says 46.0
